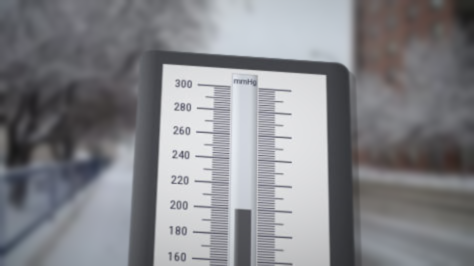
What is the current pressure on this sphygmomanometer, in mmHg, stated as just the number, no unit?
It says 200
